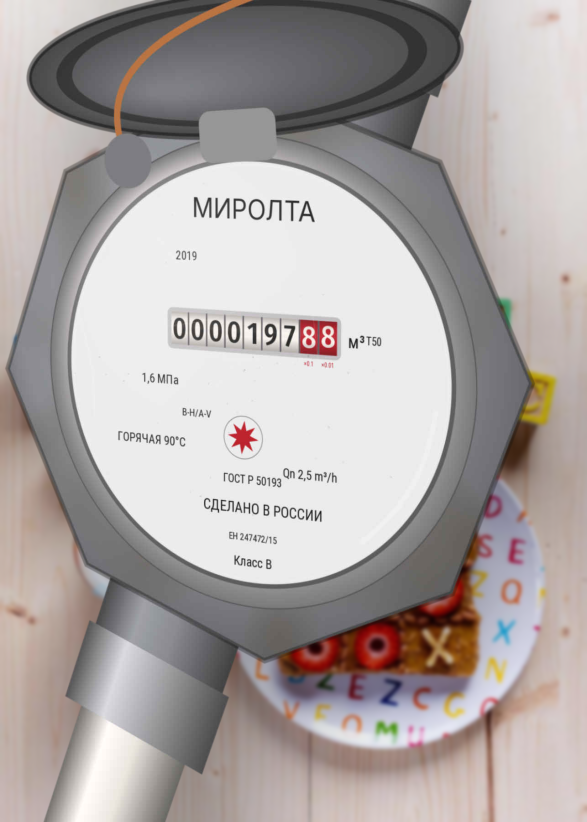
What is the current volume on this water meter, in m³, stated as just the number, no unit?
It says 197.88
